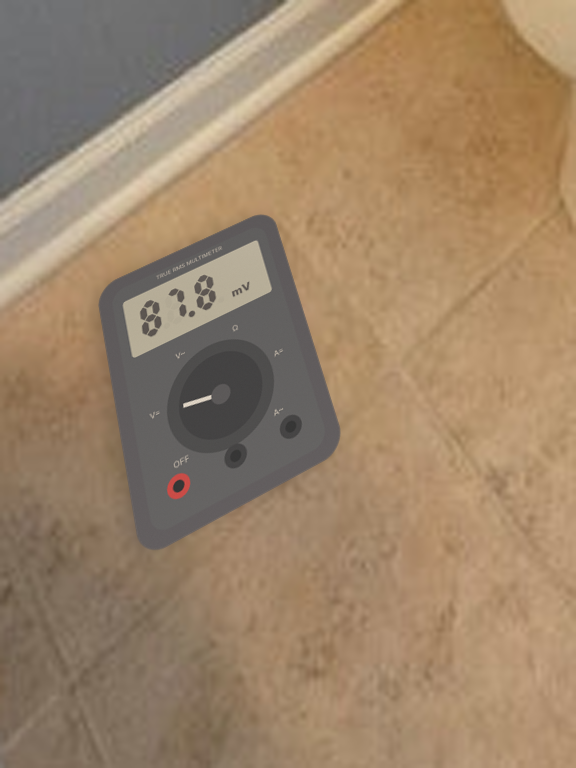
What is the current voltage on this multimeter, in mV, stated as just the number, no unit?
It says 87.8
